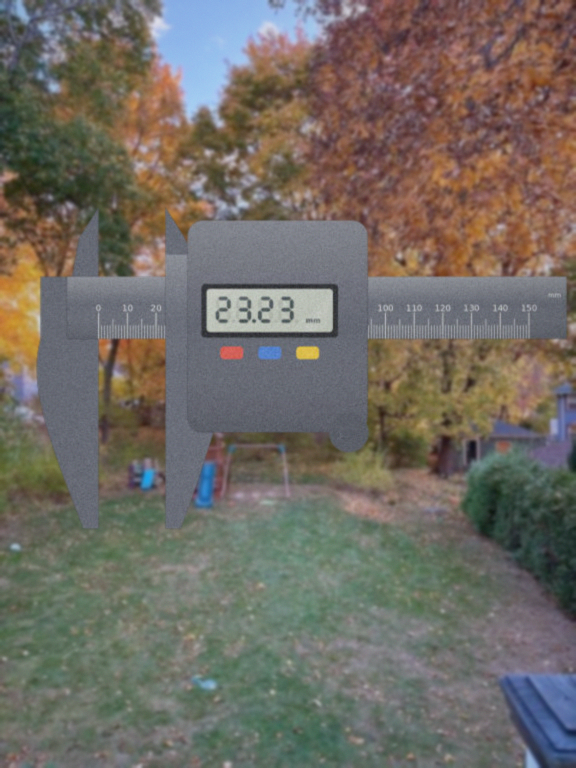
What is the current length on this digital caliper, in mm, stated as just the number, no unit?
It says 23.23
